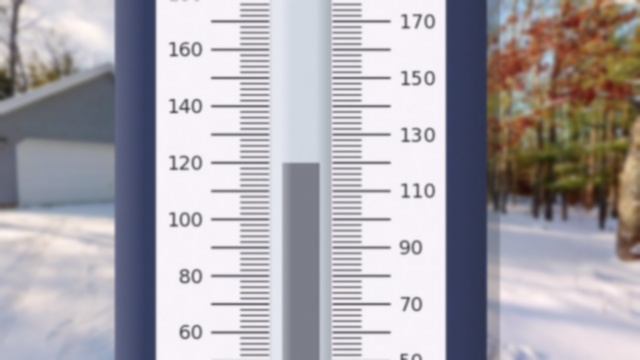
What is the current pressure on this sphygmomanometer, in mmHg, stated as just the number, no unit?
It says 120
